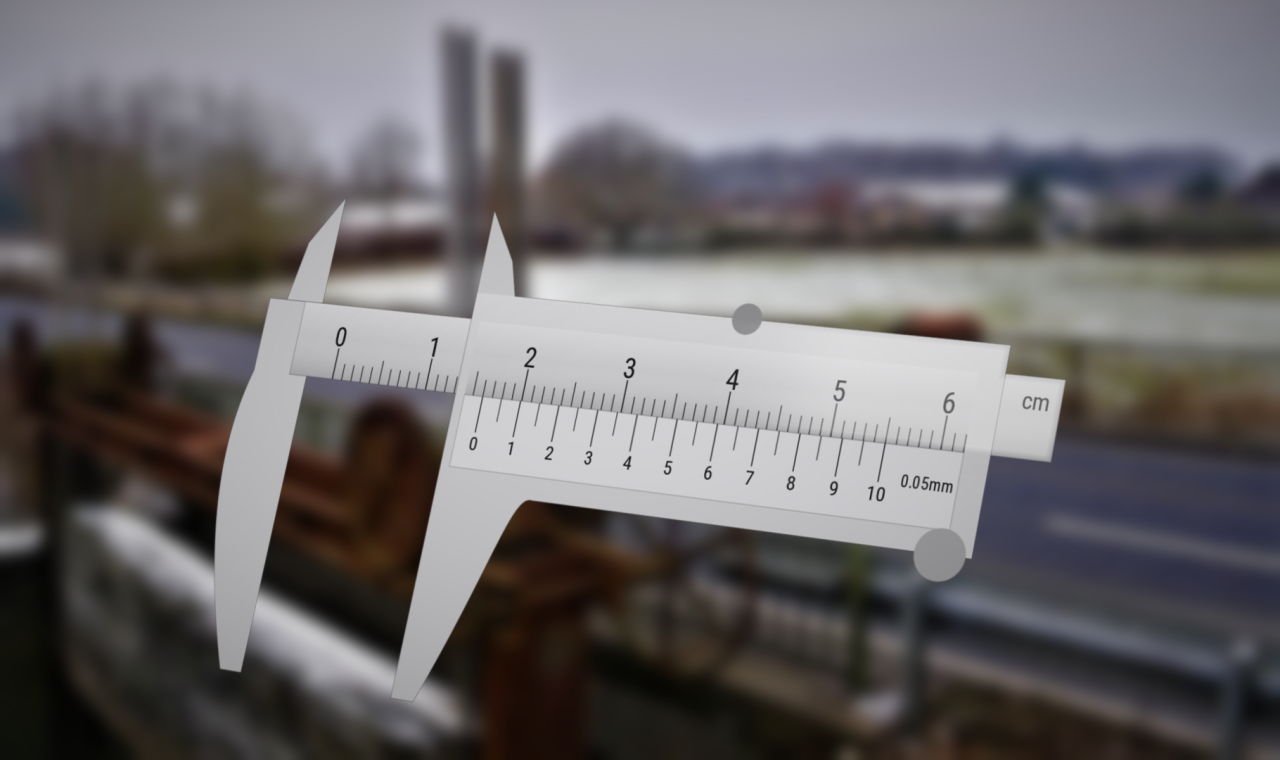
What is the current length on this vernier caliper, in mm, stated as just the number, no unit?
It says 16.0
